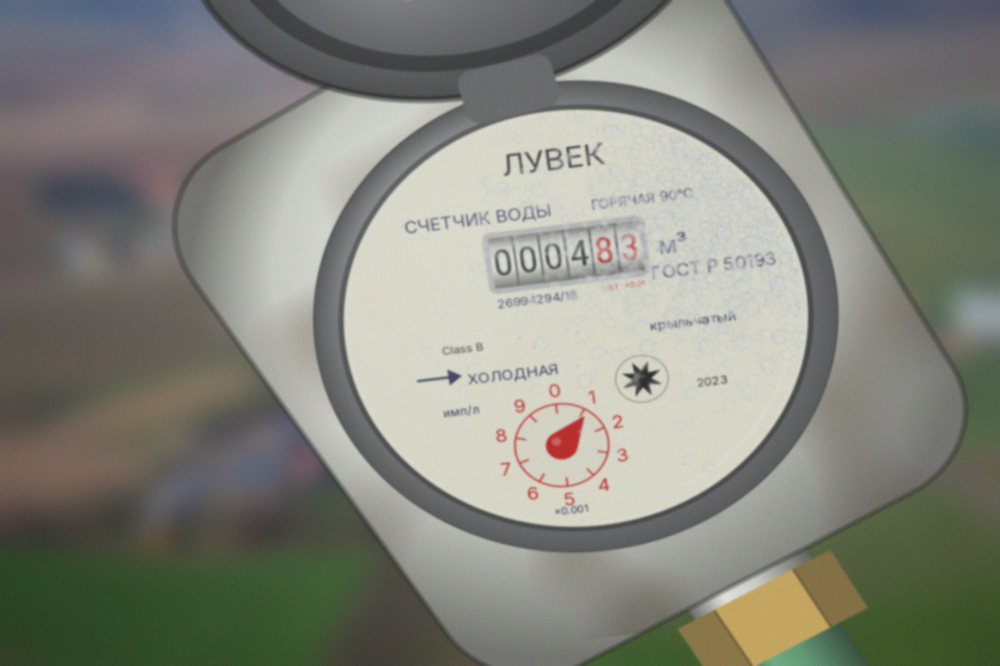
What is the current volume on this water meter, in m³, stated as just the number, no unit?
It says 4.831
